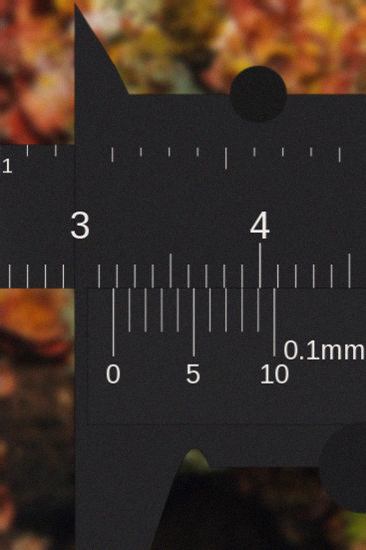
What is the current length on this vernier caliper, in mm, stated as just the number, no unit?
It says 31.8
